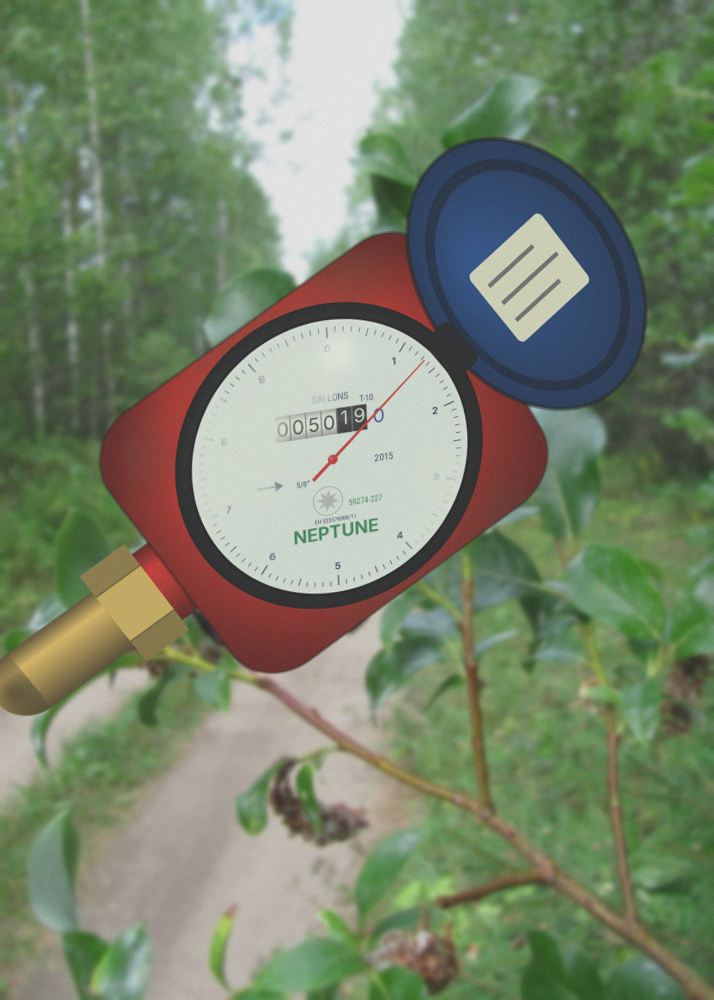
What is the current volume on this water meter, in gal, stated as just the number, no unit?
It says 50191.3
